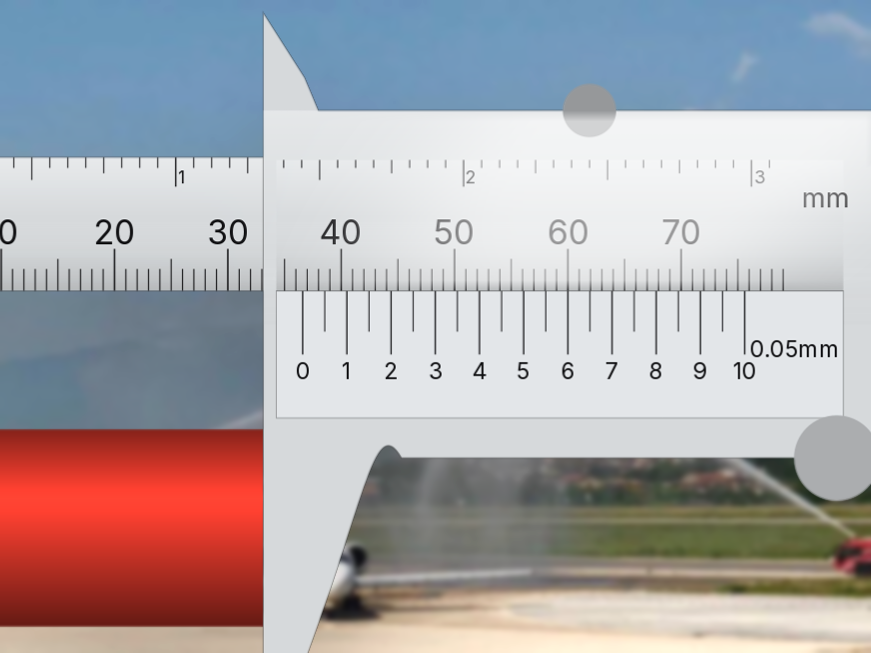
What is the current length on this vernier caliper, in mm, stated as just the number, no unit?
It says 36.6
